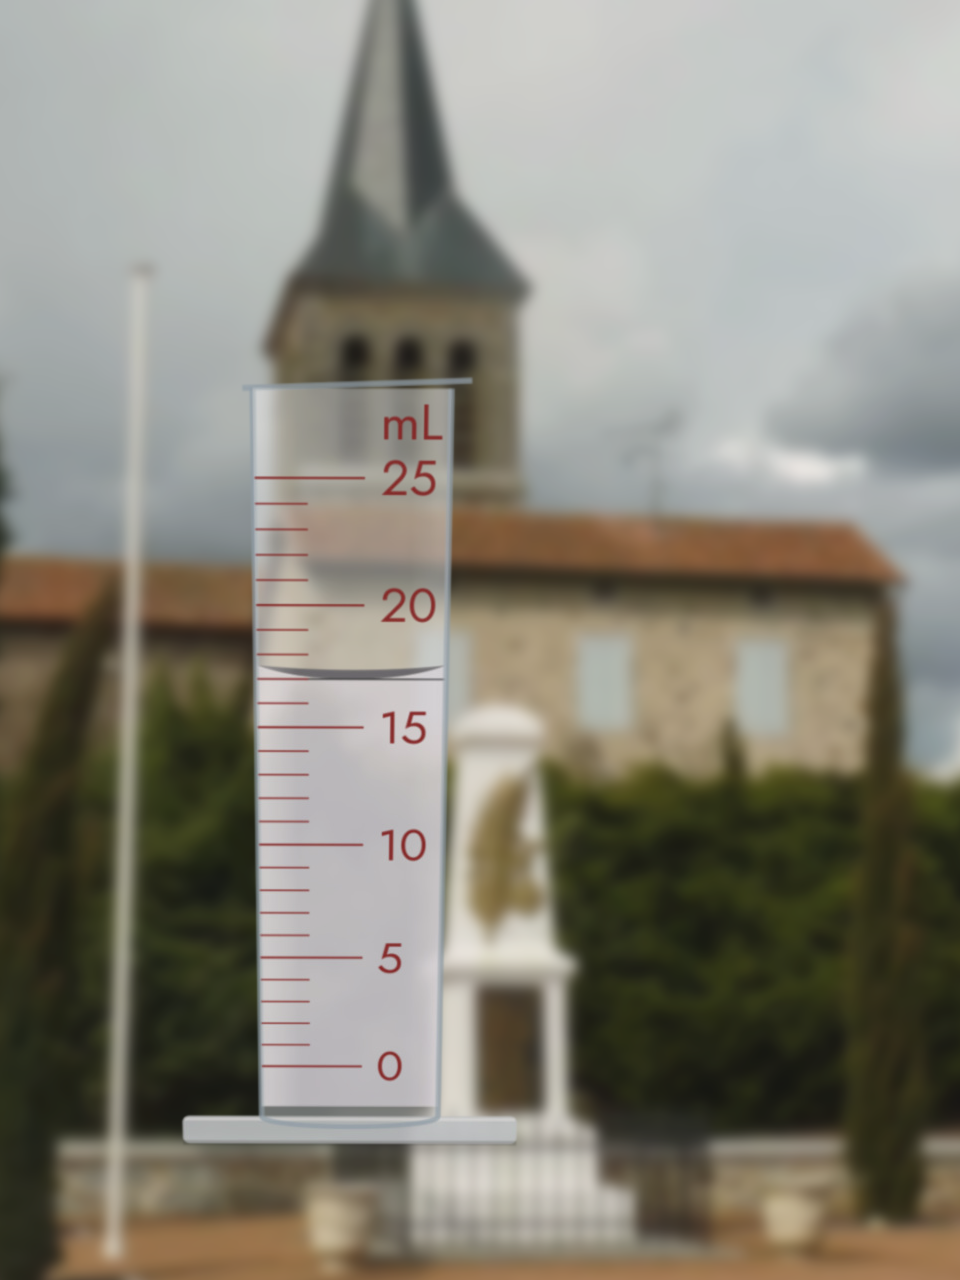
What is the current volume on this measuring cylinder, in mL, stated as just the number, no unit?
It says 17
